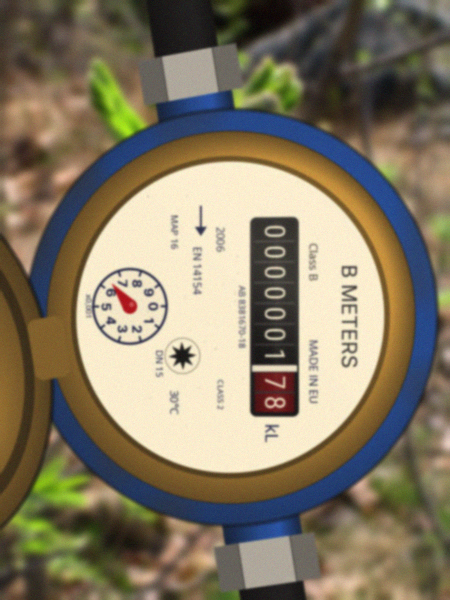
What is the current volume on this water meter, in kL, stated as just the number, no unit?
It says 1.786
